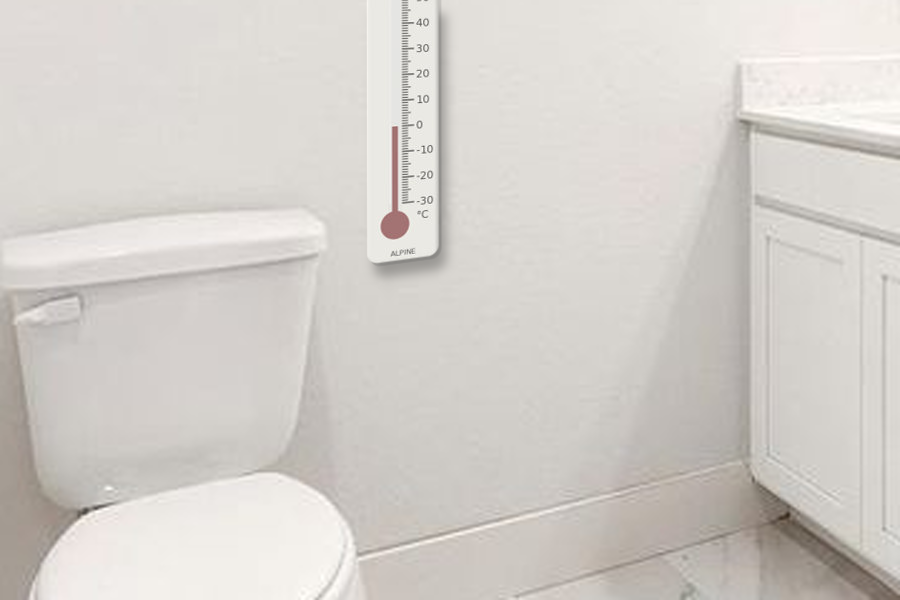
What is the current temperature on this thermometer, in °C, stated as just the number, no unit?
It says 0
